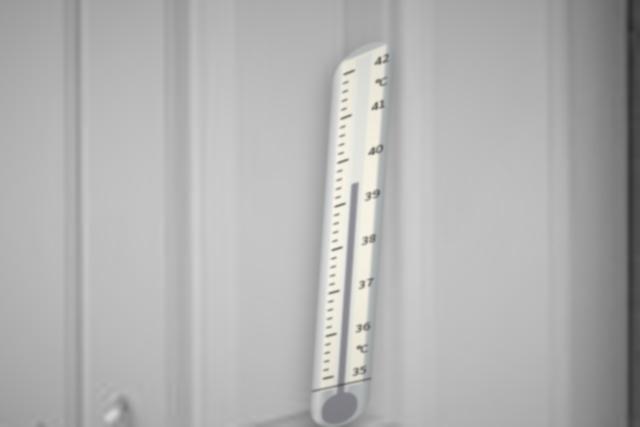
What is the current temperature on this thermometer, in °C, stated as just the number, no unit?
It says 39.4
